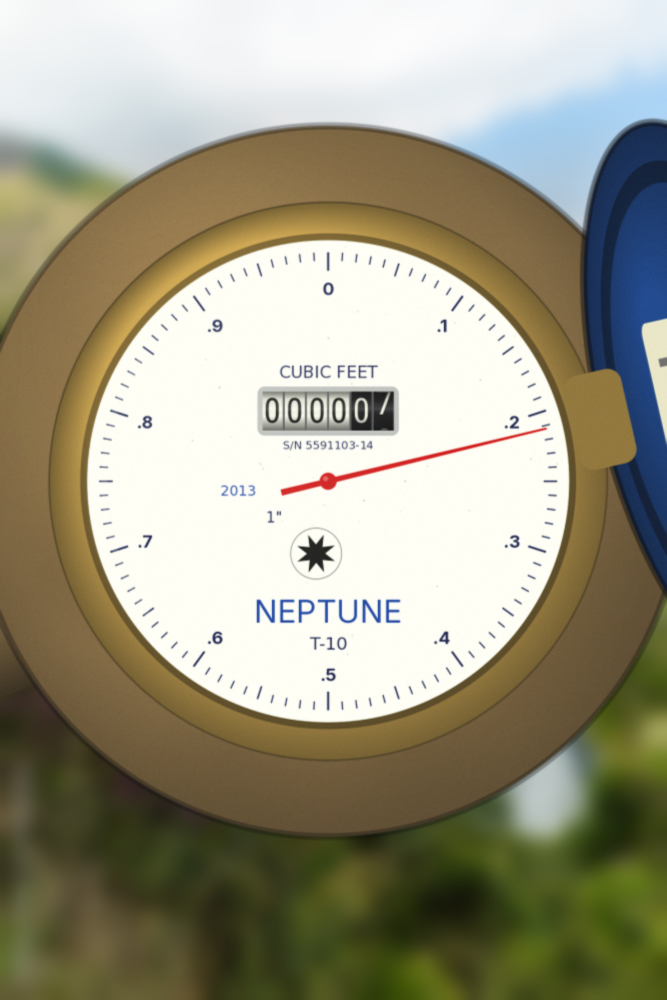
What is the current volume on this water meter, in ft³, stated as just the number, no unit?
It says 7.21
